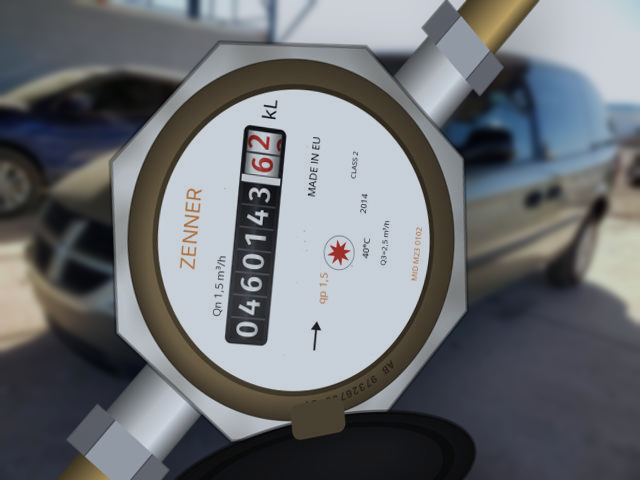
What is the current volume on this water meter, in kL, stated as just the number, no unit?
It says 460143.62
